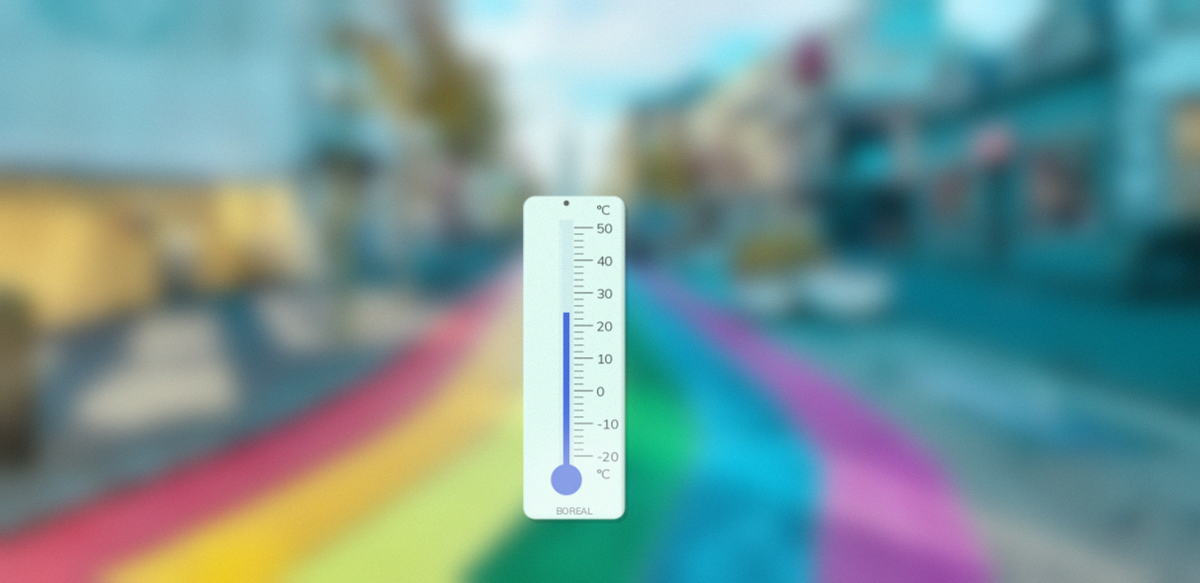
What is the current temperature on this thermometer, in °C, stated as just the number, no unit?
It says 24
